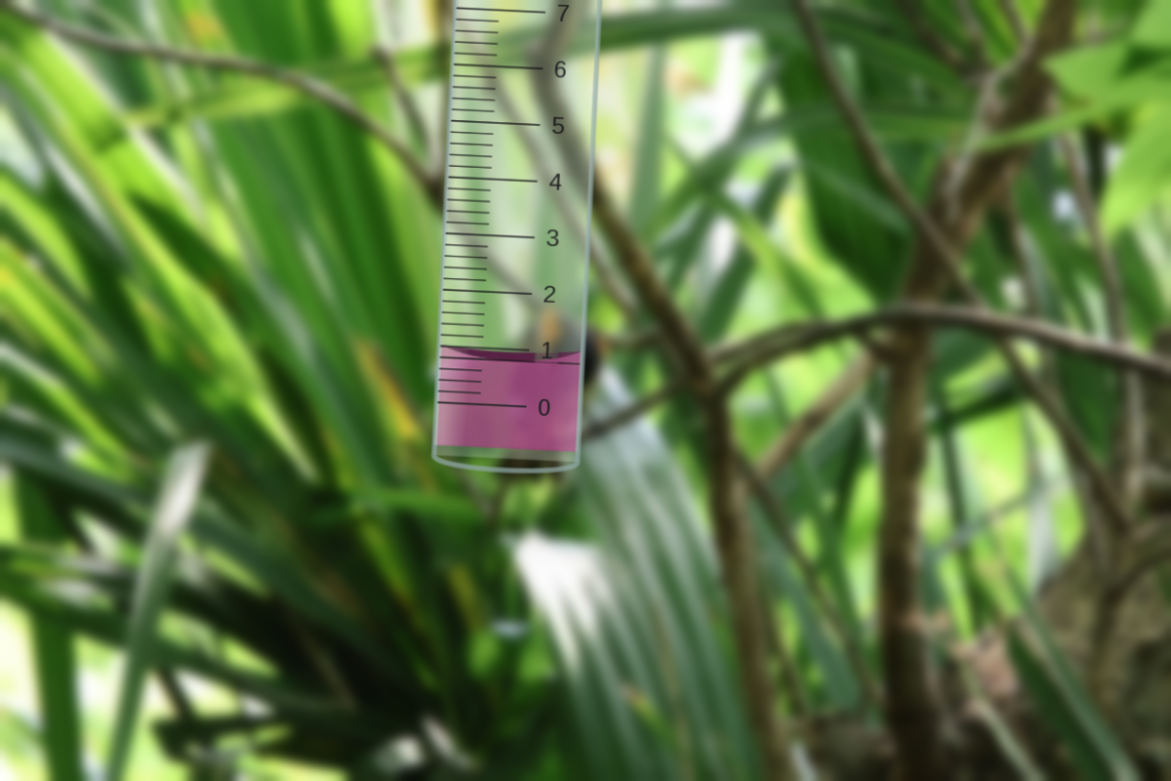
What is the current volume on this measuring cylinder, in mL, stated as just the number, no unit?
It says 0.8
